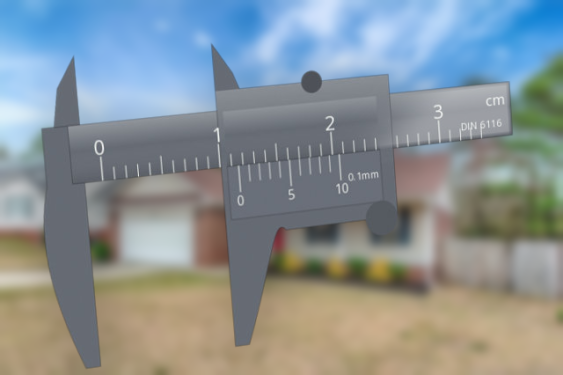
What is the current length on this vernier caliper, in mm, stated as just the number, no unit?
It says 11.6
